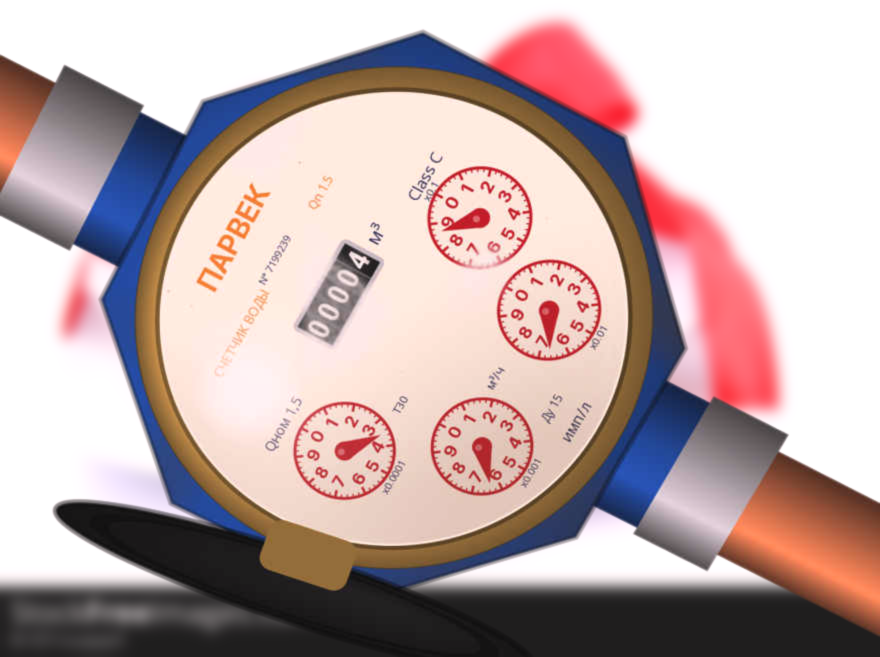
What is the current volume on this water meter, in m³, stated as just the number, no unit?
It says 4.8663
